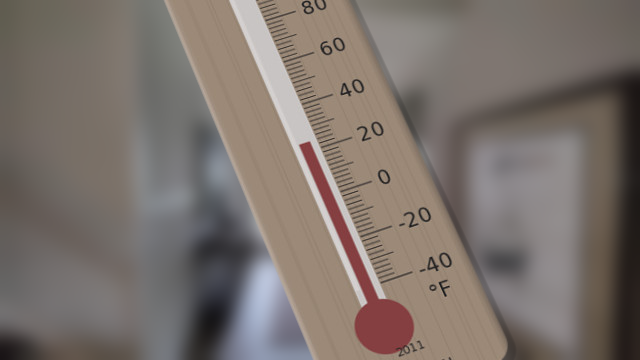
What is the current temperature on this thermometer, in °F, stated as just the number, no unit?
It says 24
